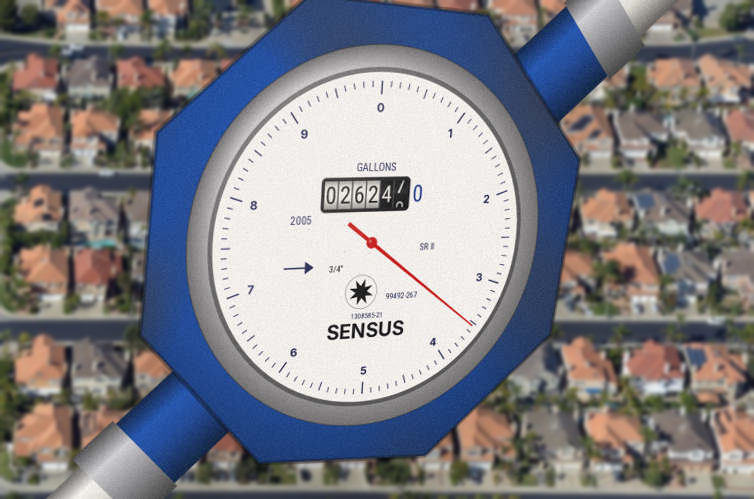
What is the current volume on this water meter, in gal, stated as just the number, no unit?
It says 262473.5
